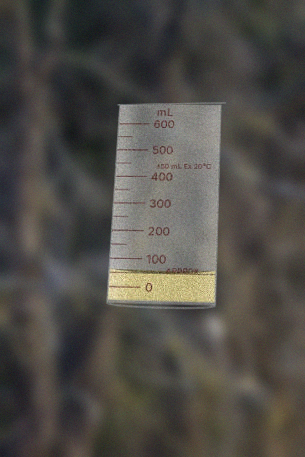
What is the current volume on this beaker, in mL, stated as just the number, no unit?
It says 50
